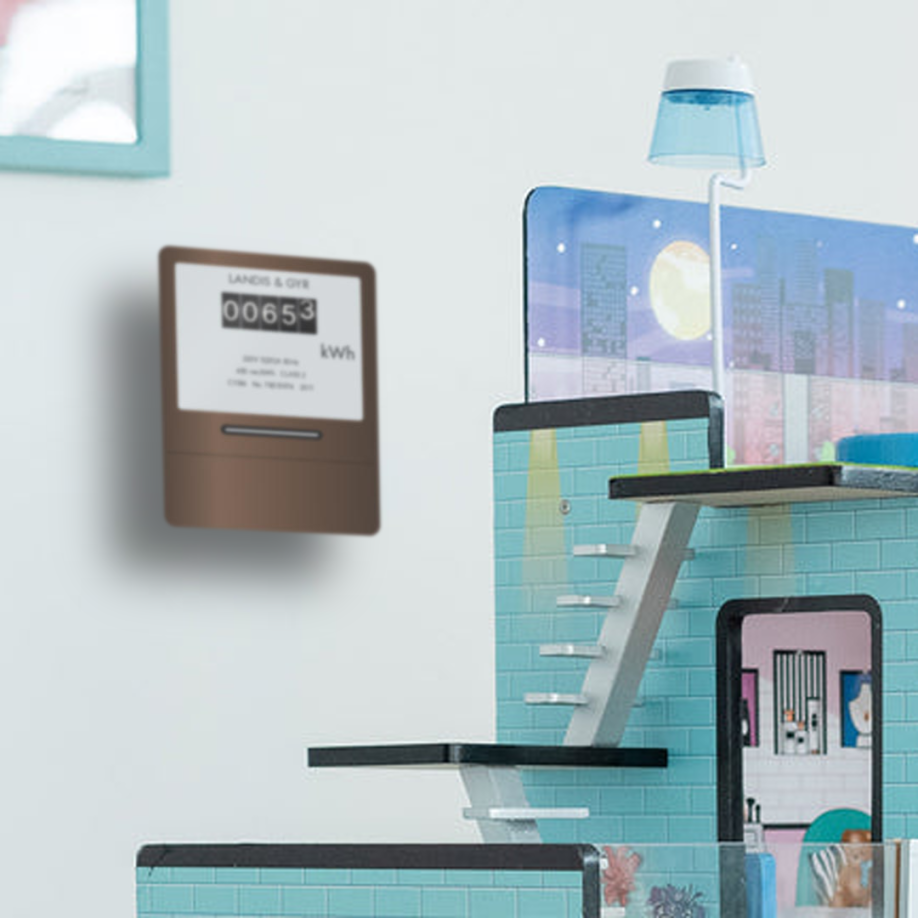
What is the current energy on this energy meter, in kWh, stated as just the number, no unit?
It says 653
